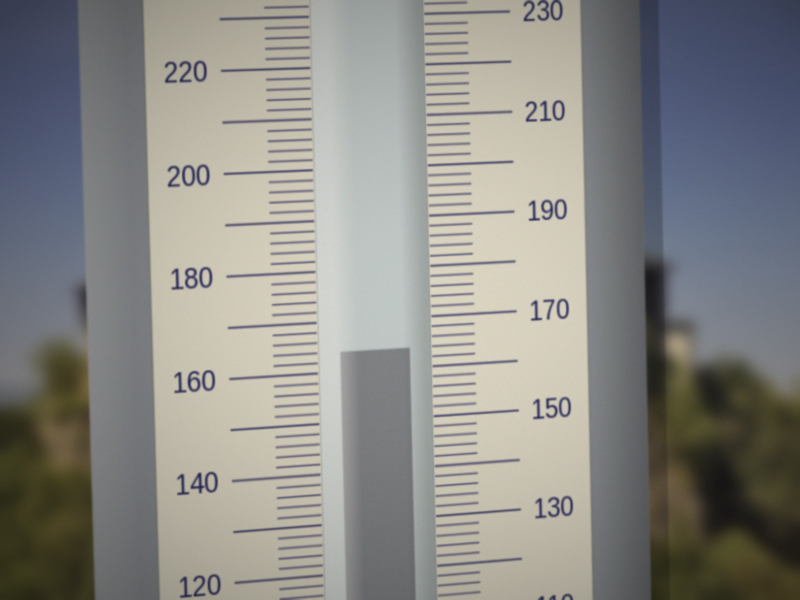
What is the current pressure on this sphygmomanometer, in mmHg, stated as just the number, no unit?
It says 164
